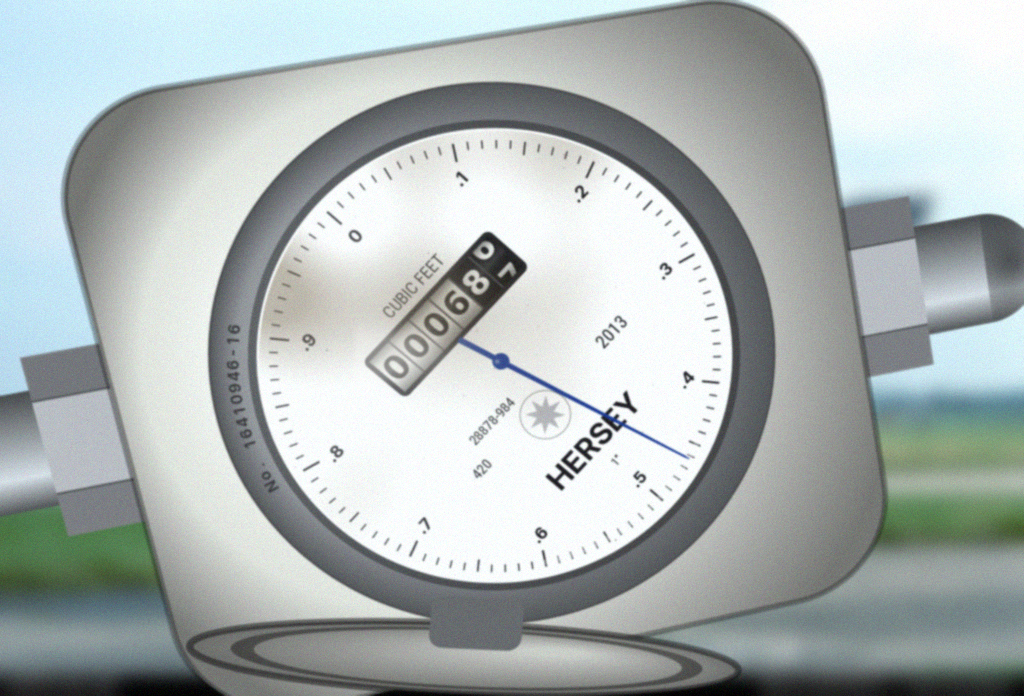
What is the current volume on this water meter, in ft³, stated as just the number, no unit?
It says 686.46
